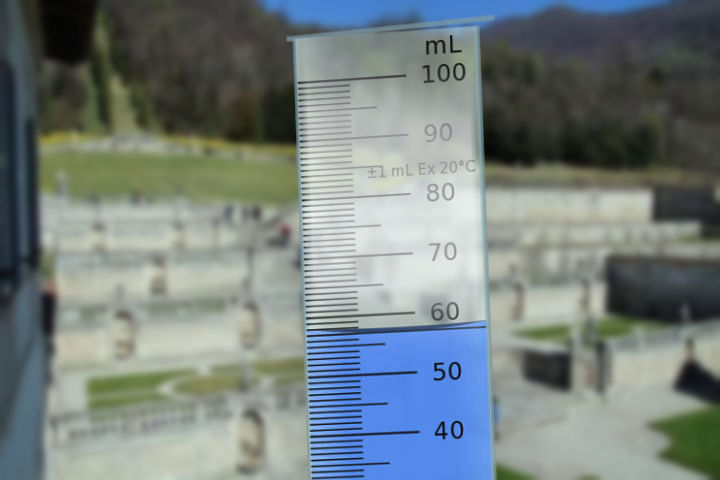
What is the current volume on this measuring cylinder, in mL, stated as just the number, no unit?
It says 57
